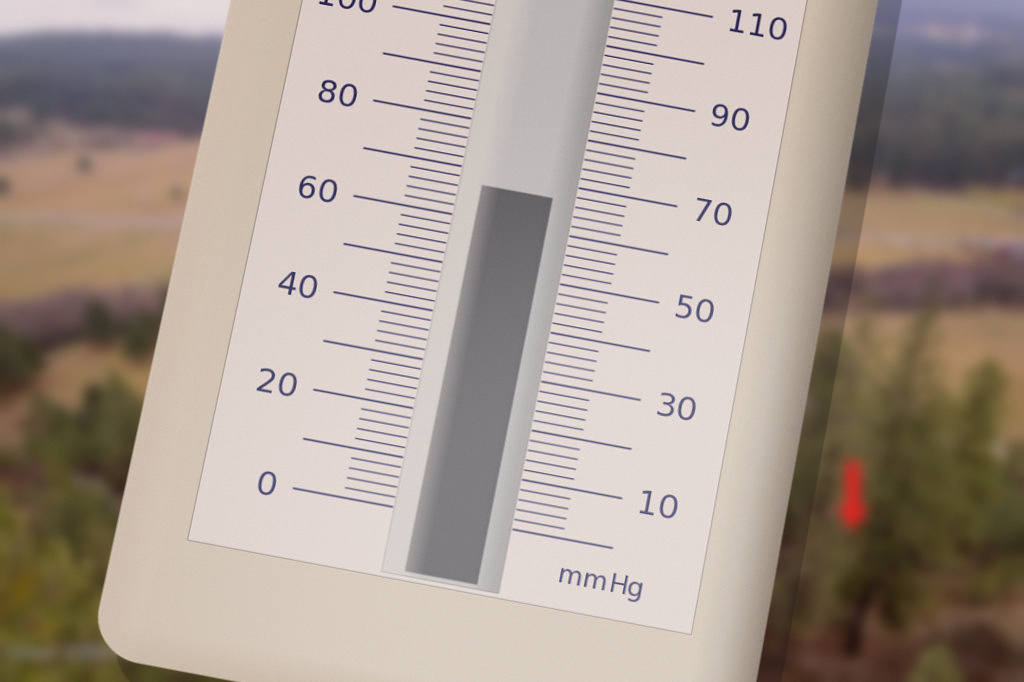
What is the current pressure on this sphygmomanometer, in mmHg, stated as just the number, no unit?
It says 67
